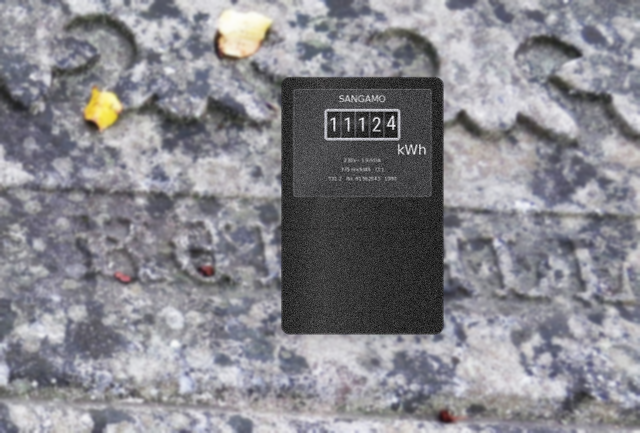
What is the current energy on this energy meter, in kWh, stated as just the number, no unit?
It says 11124
